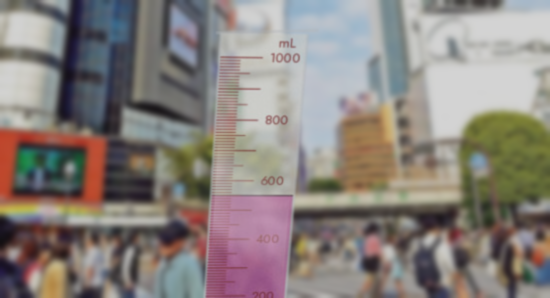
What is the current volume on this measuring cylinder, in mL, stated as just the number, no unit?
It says 550
